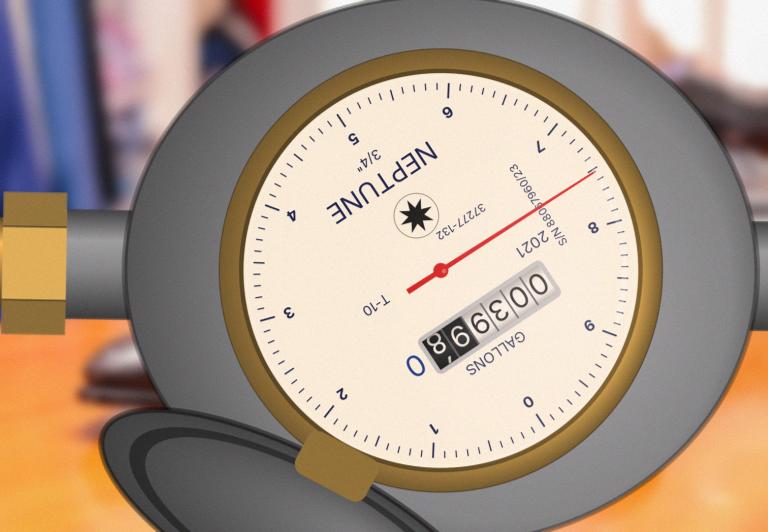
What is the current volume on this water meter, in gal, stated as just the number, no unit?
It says 39977.5
